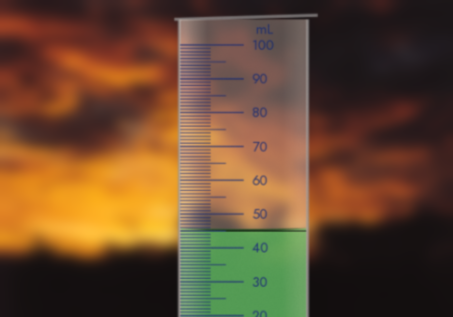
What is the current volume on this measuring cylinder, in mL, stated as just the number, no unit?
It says 45
